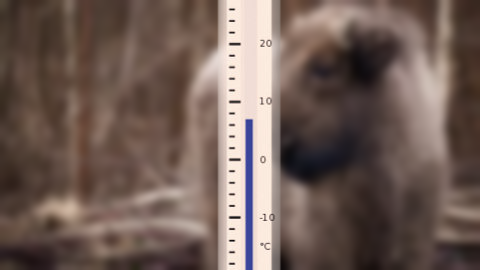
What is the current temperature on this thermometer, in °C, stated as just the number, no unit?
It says 7
